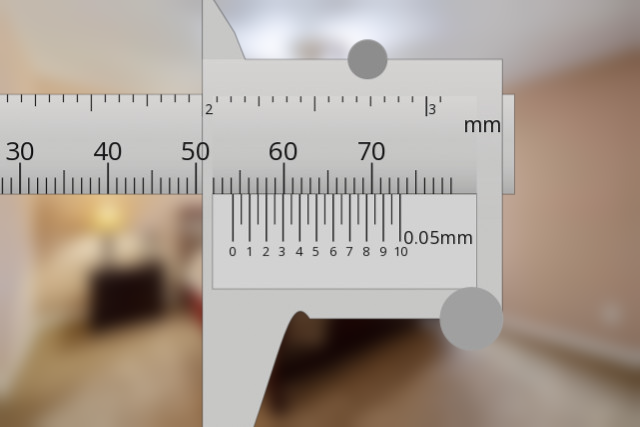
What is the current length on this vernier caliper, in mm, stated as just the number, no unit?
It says 54.2
